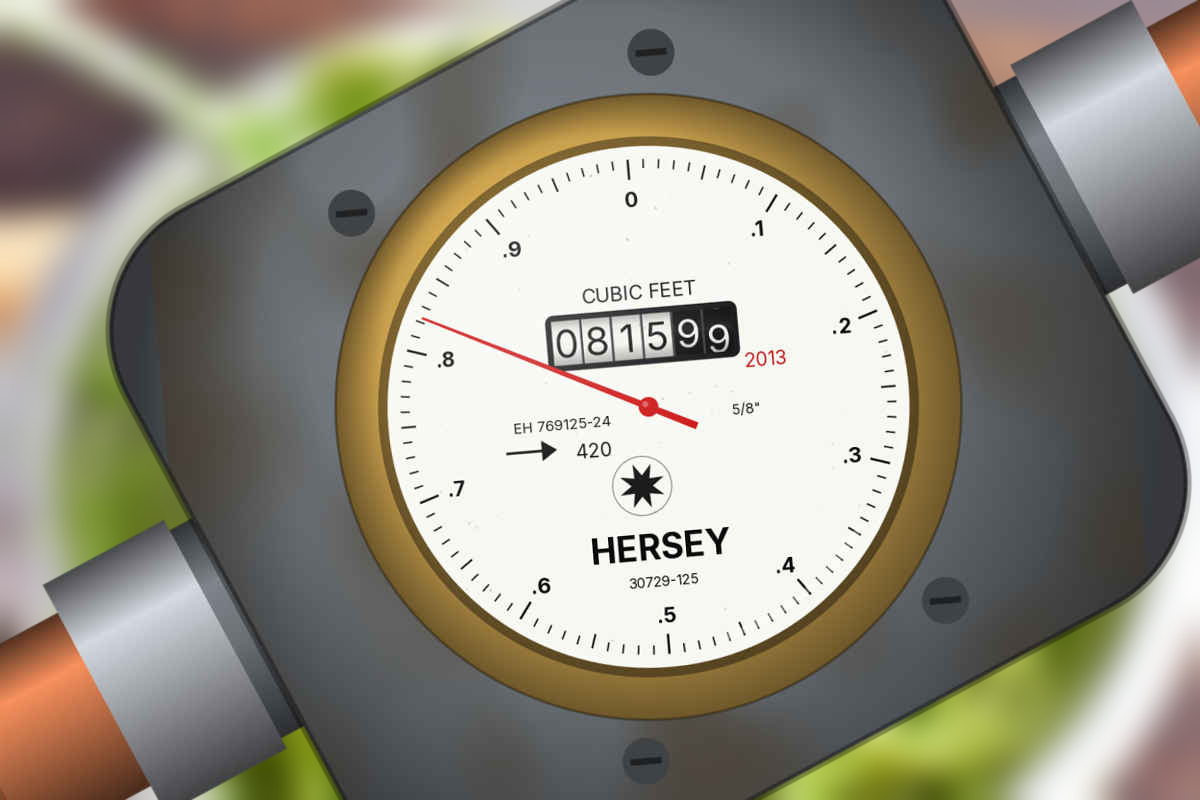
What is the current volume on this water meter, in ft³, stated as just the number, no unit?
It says 81598.82
